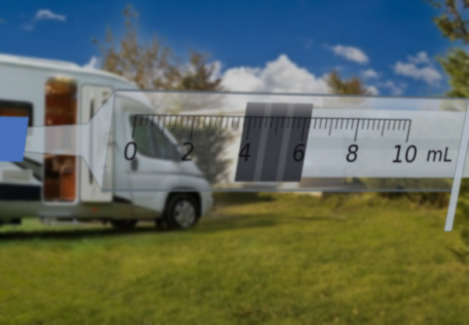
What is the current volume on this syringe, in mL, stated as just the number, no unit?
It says 3.8
